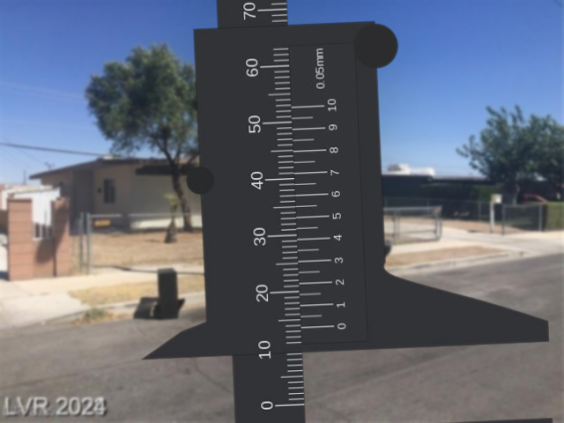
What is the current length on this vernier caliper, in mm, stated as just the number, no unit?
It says 13.6
